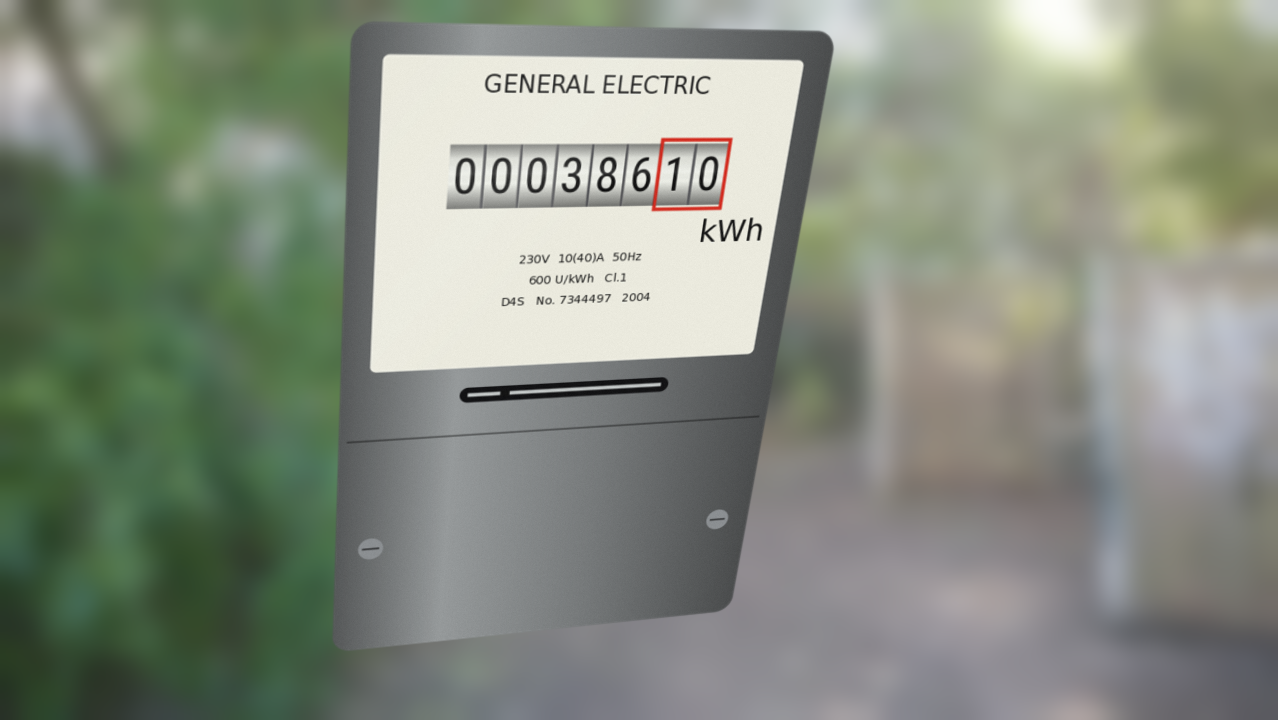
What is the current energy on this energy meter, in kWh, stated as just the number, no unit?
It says 386.10
